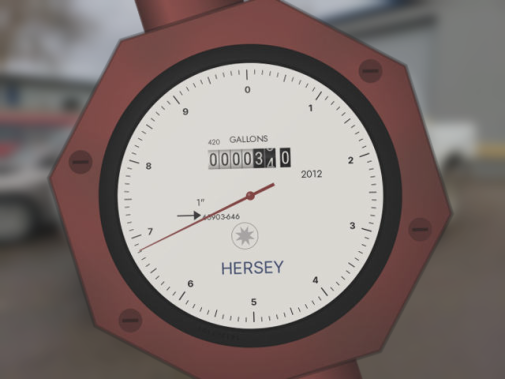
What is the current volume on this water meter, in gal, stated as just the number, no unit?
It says 336.8
